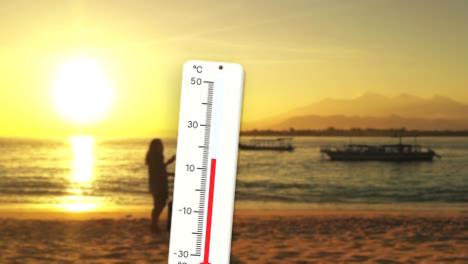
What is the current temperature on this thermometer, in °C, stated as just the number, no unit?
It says 15
